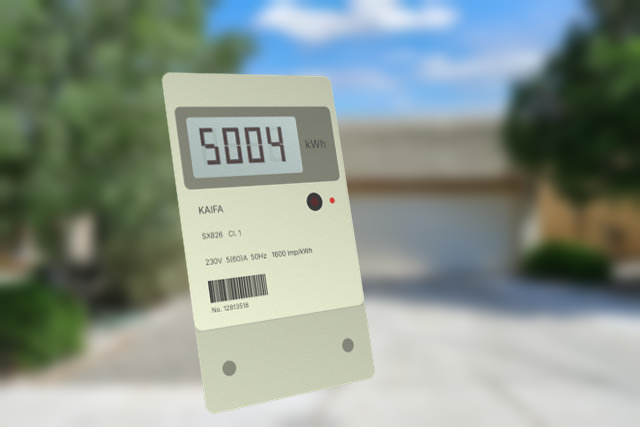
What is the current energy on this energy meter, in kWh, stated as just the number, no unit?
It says 5004
